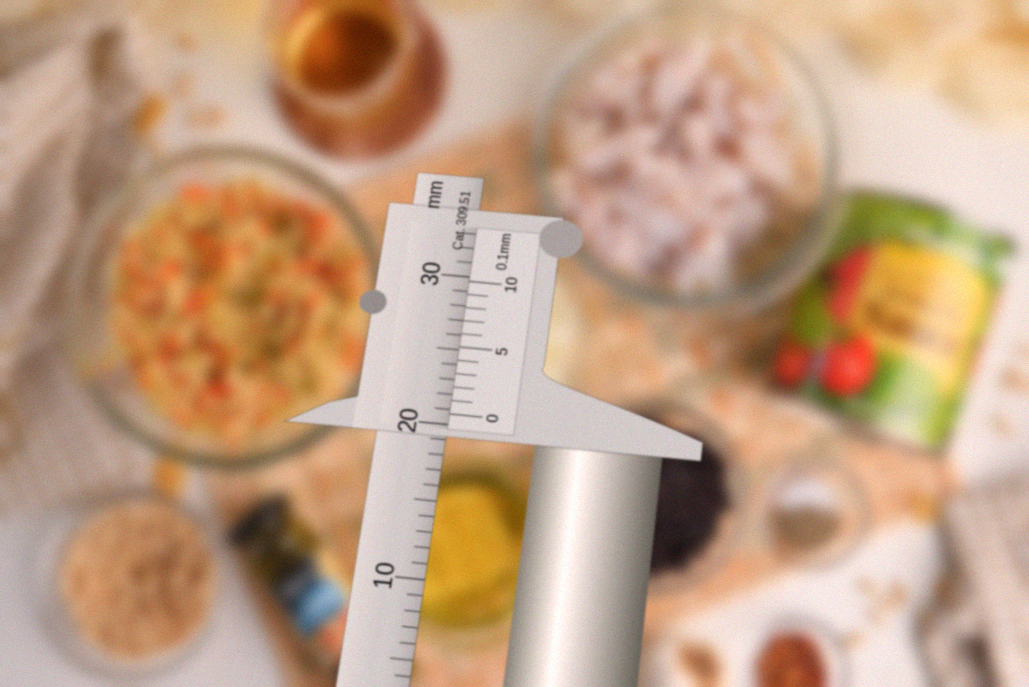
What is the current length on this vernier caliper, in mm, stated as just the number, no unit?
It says 20.7
